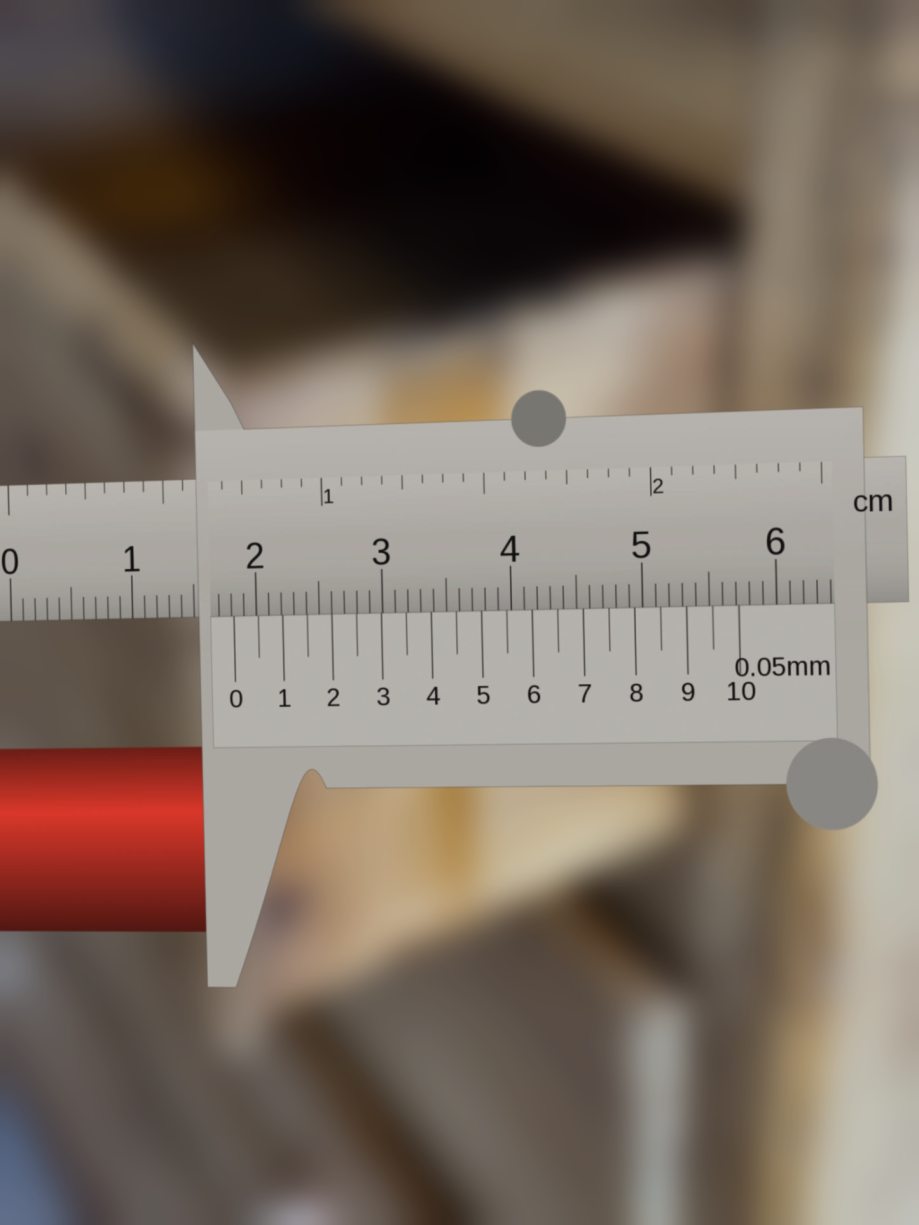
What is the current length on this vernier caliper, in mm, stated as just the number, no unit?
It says 18.2
